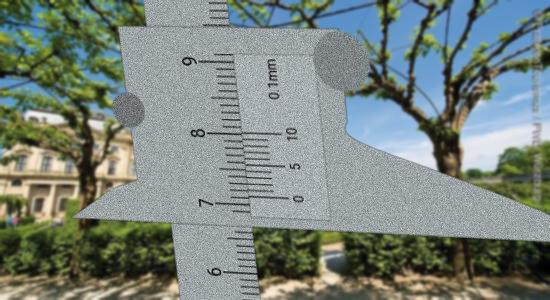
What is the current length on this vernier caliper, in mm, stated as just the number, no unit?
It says 71.2
